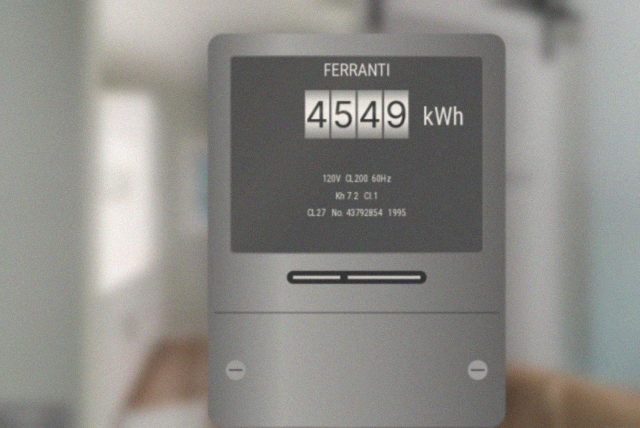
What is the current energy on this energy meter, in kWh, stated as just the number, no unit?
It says 4549
